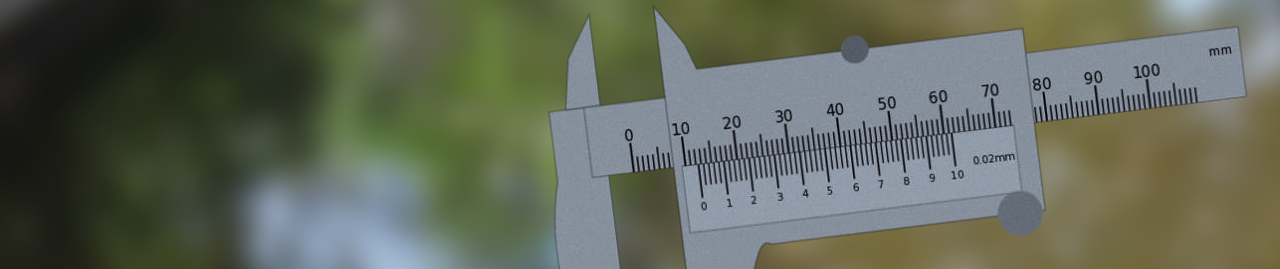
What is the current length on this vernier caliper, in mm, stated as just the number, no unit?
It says 12.5
